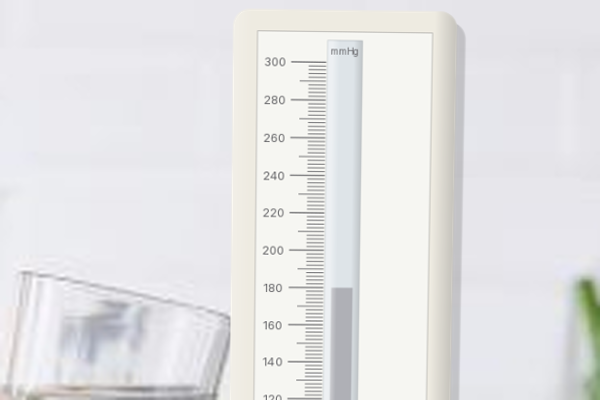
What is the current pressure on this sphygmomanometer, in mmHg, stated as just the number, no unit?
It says 180
